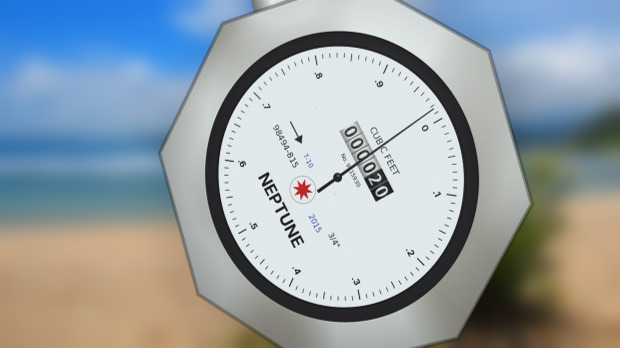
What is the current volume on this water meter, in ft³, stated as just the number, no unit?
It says 19.98
